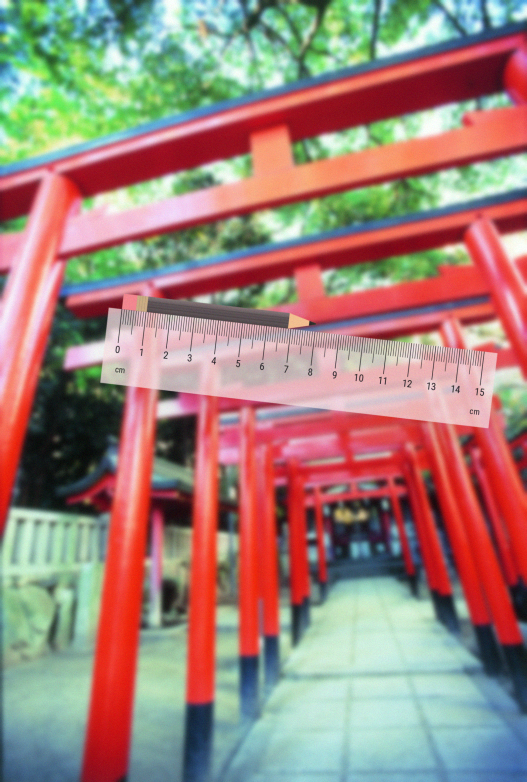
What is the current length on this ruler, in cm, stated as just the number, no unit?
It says 8
